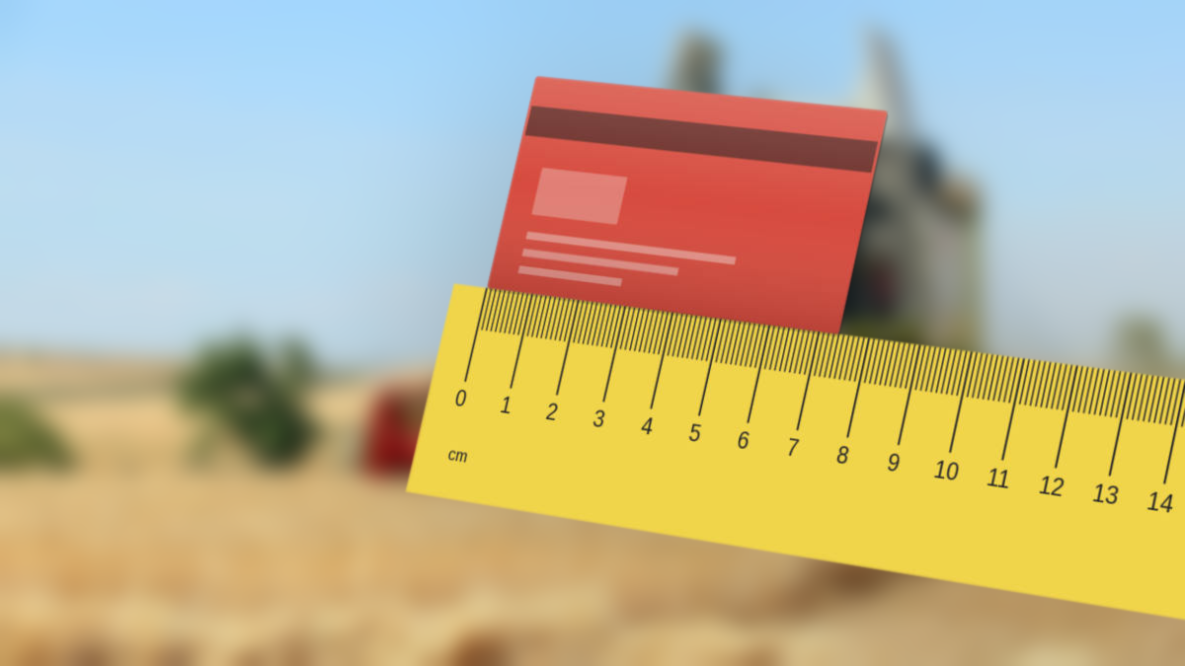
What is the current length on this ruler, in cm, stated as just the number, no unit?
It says 7.4
